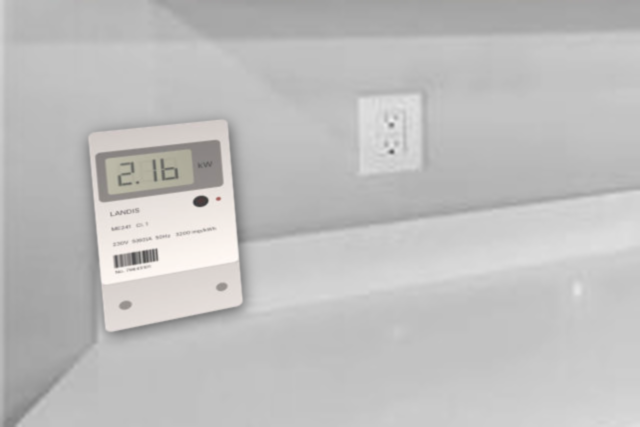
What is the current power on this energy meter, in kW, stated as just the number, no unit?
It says 2.16
